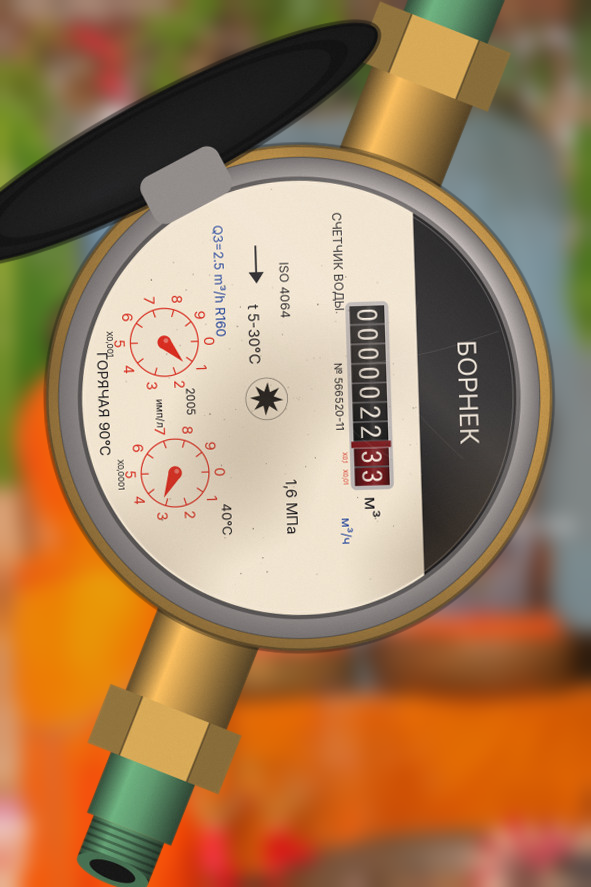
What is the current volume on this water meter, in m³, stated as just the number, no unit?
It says 22.3313
